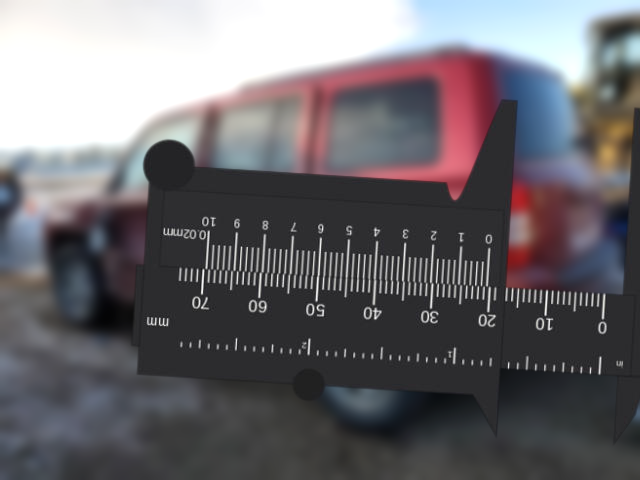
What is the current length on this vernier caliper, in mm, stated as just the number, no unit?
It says 20.5
